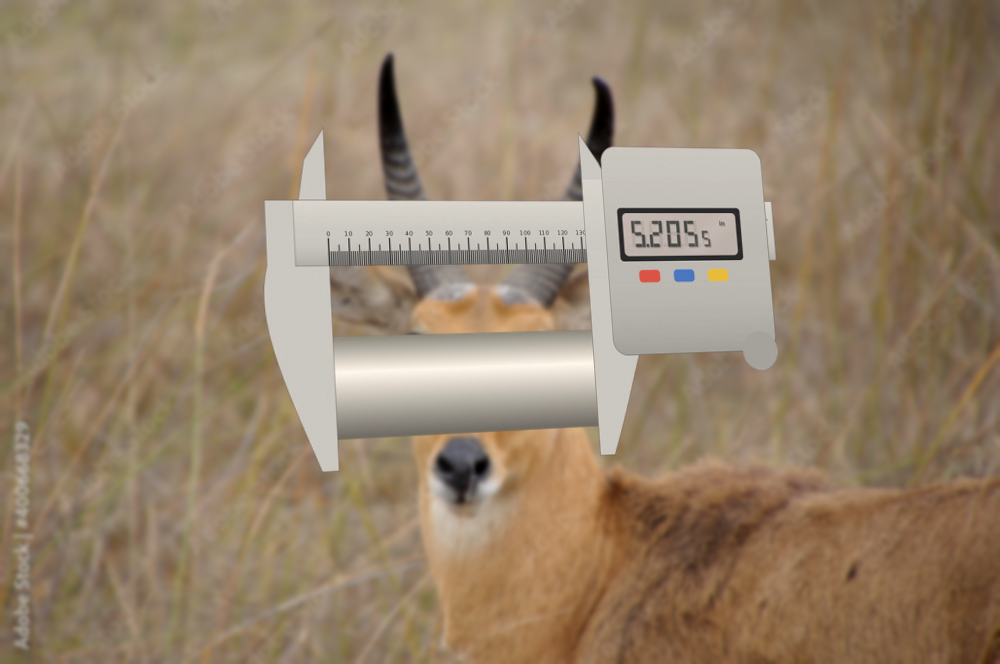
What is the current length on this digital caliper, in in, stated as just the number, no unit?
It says 5.2055
